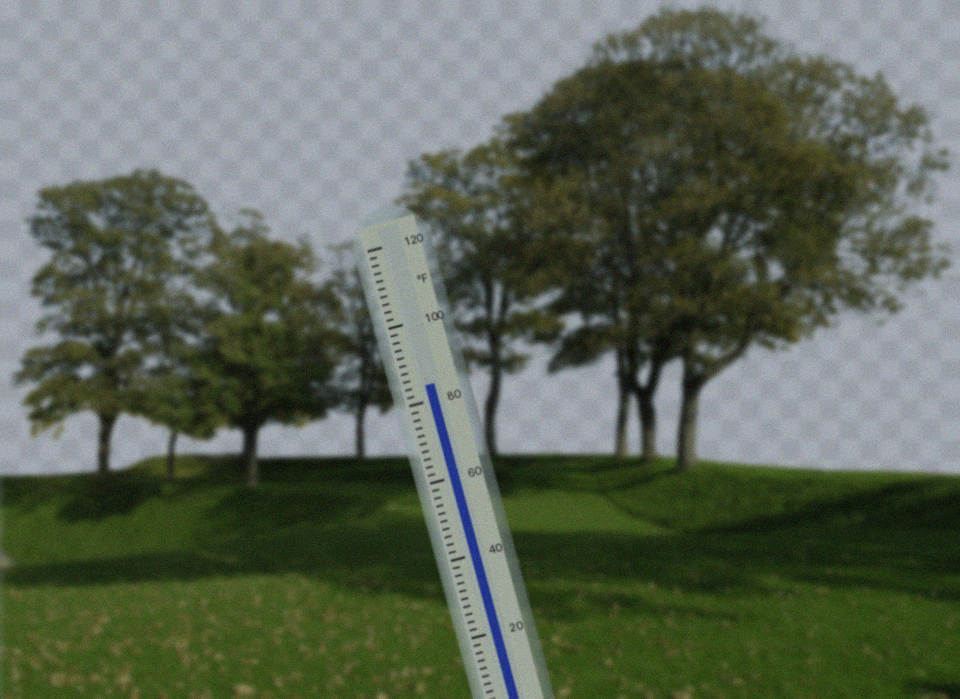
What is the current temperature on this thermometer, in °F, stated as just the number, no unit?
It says 84
